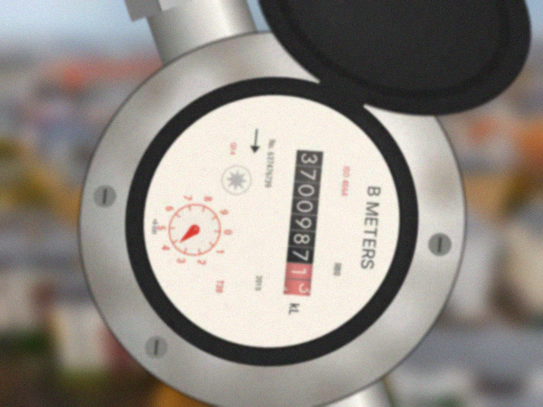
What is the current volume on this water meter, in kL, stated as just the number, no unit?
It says 3700987.133
